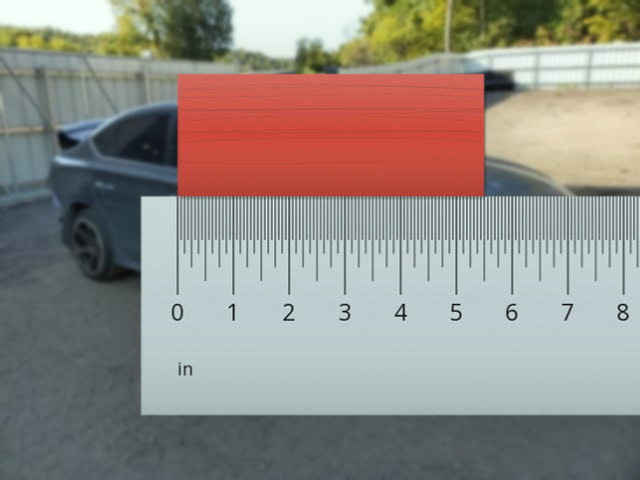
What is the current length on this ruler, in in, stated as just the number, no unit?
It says 5.5
